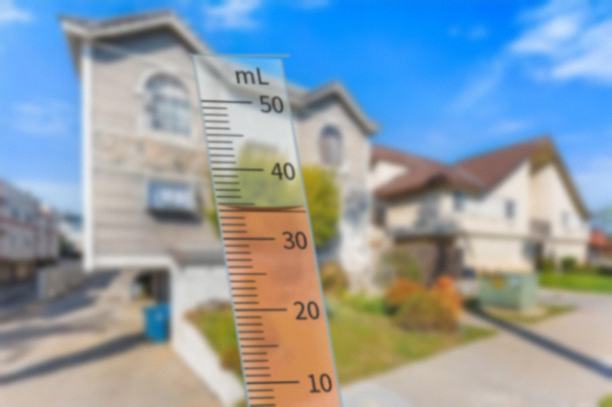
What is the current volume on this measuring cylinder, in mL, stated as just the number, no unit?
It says 34
